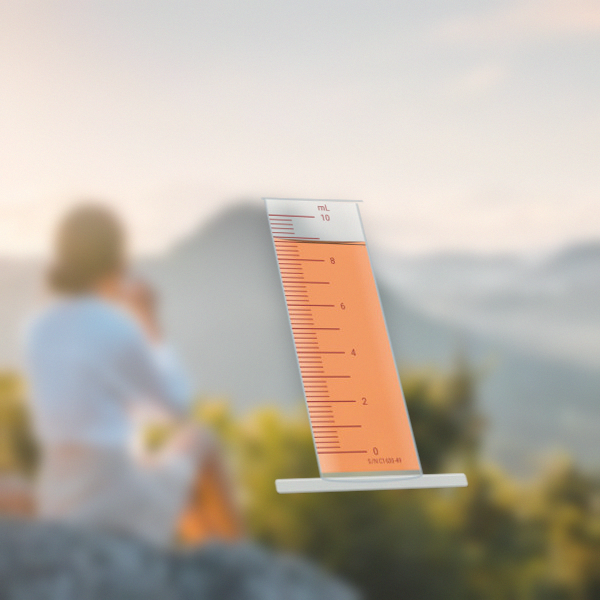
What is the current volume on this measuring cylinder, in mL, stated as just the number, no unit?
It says 8.8
